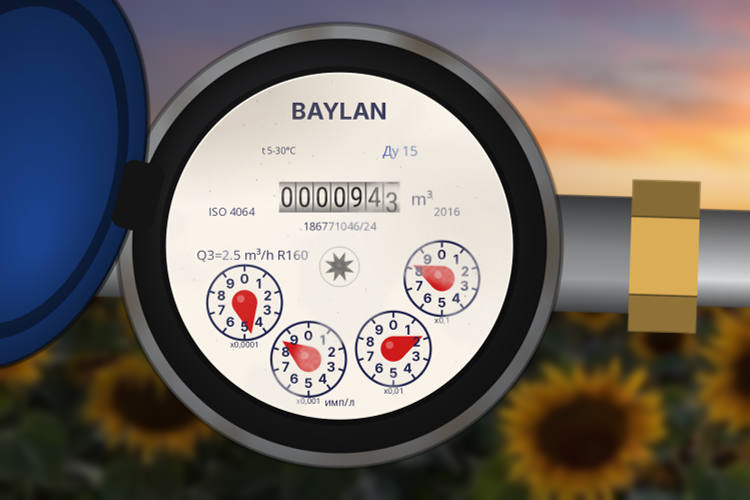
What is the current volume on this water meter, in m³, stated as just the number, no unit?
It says 942.8184
